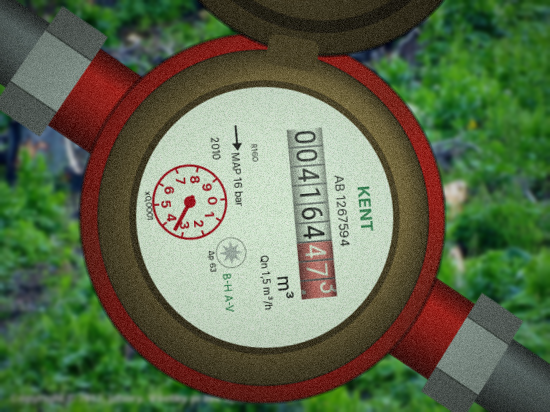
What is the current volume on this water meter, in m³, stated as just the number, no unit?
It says 4164.4733
